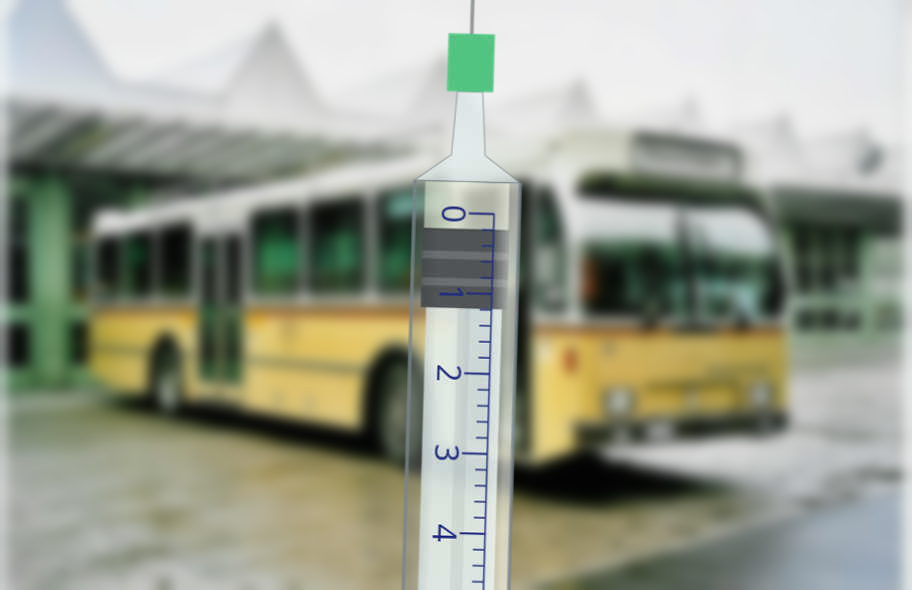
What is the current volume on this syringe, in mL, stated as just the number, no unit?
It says 0.2
